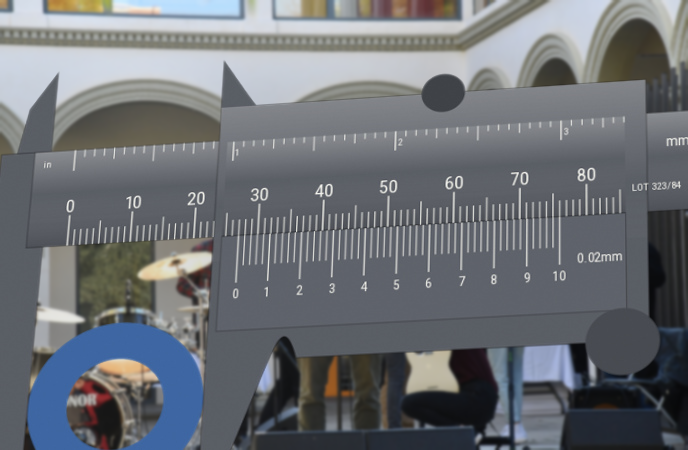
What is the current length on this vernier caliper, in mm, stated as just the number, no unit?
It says 27.0
